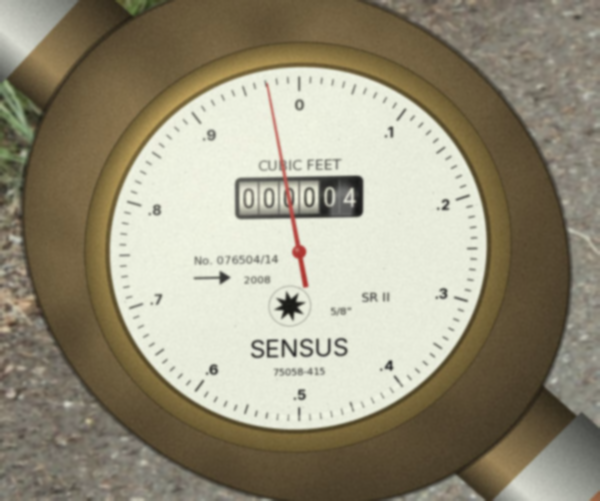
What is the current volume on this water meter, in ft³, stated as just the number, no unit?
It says 3.97
